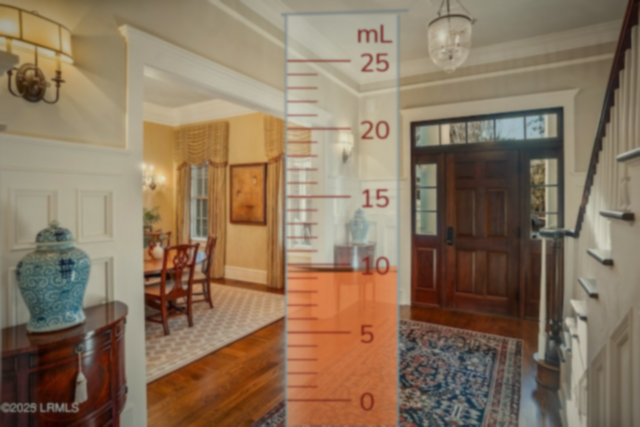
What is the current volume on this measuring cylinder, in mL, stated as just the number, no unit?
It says 9.5
